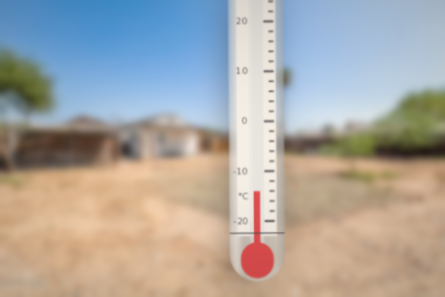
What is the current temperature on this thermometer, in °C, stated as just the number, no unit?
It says -14
